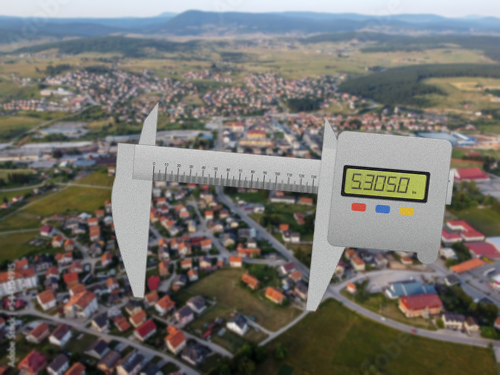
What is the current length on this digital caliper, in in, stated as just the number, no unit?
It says 5.3050
